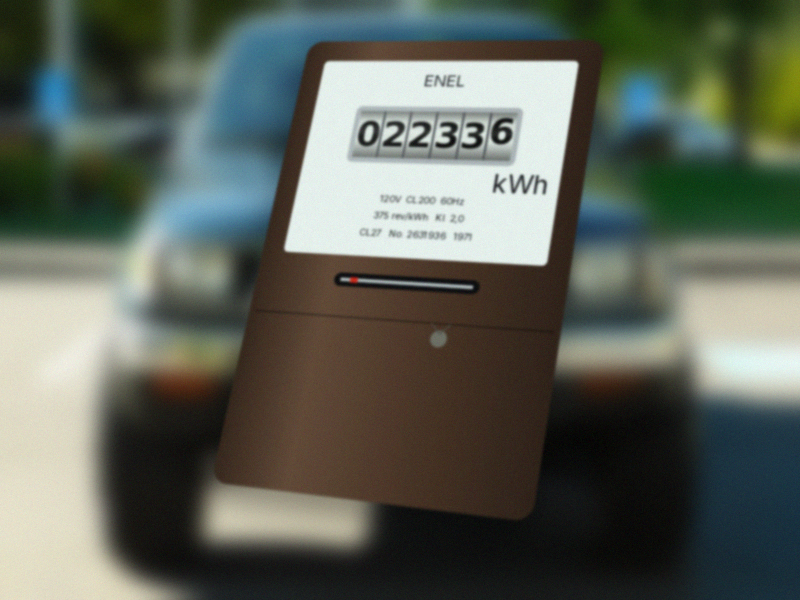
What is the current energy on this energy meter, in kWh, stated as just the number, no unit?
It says 22336
